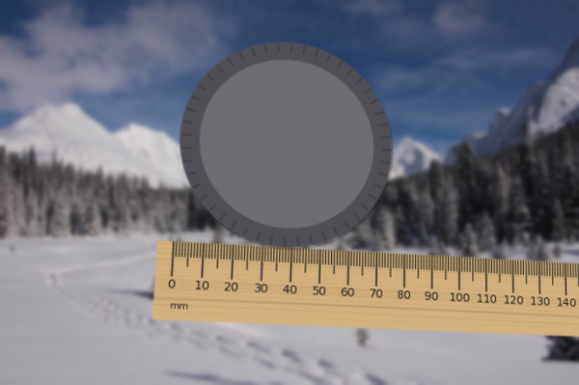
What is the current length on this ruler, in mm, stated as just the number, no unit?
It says 75
